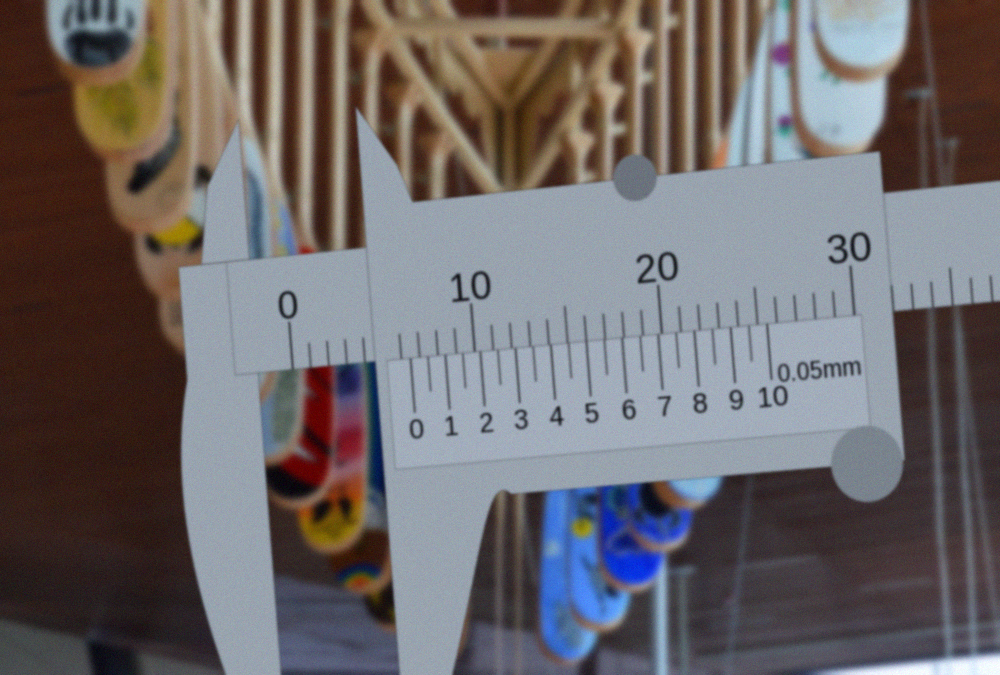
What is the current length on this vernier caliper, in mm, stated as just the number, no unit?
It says 6.5
